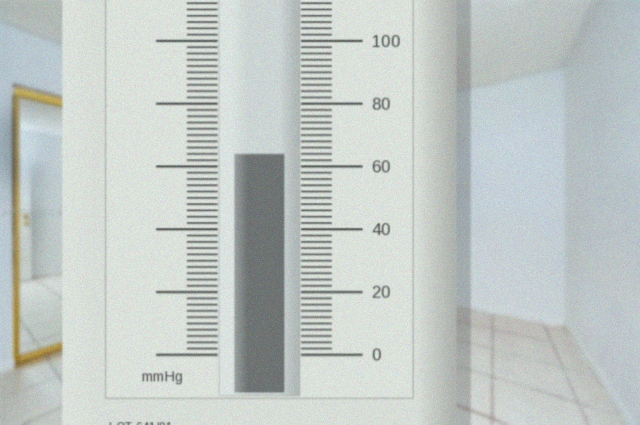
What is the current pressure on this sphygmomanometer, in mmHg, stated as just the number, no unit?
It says 64
